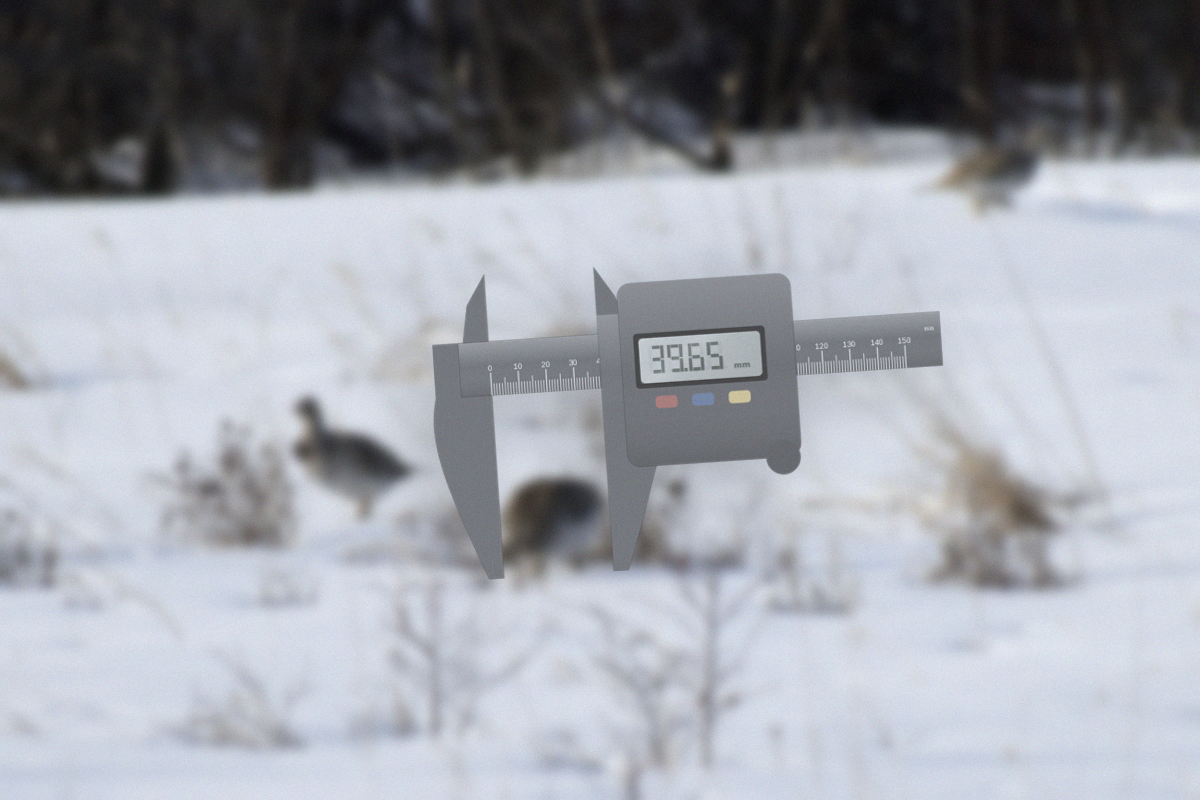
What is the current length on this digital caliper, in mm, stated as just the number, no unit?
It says 39.65
